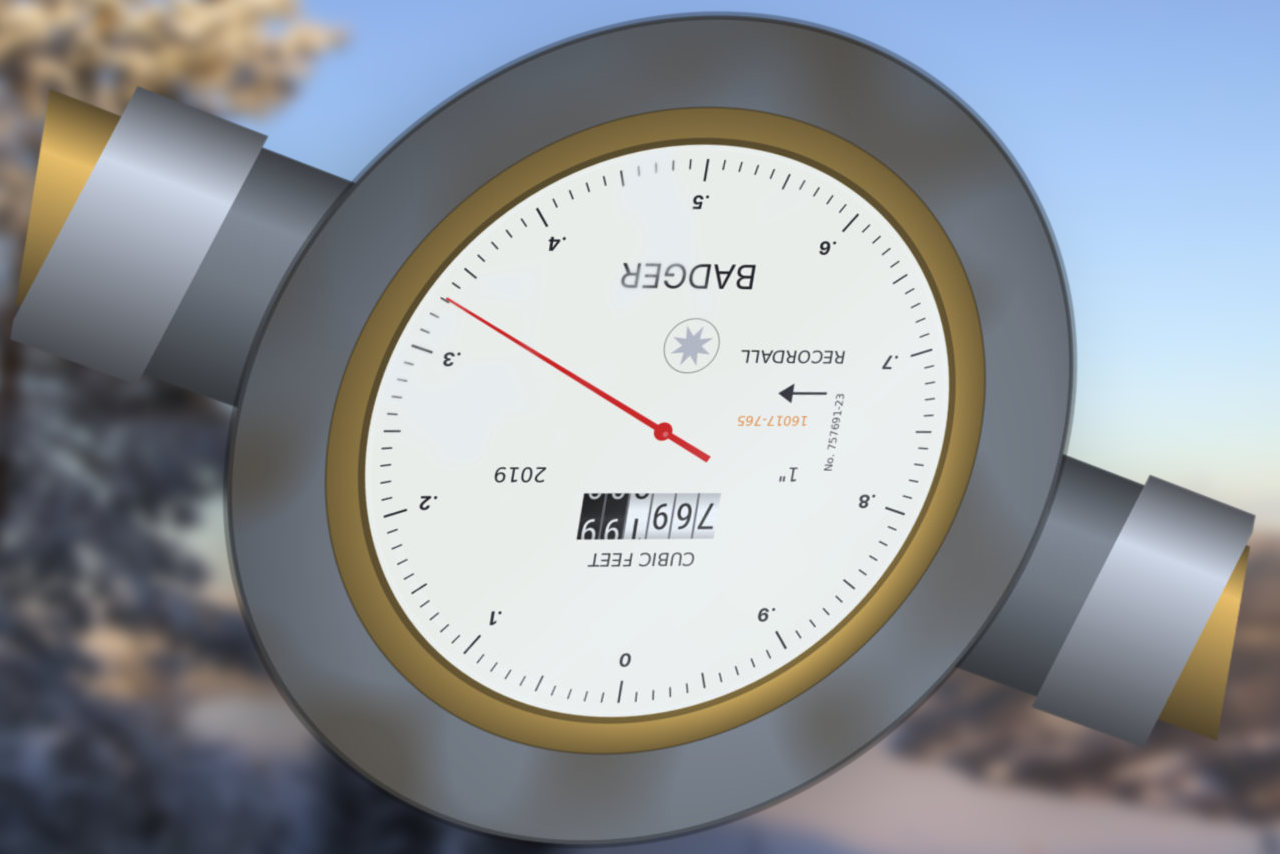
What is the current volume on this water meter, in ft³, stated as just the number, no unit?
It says 769199.33
